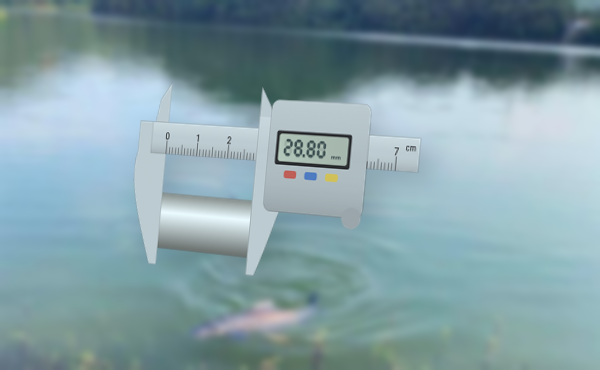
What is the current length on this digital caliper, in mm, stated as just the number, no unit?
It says 28.80
